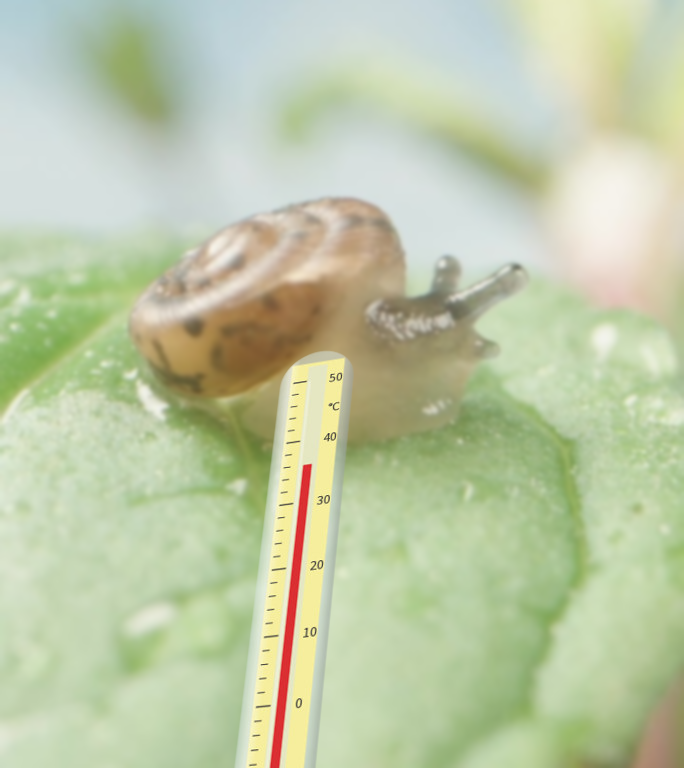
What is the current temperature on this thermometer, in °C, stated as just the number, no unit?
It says 36
